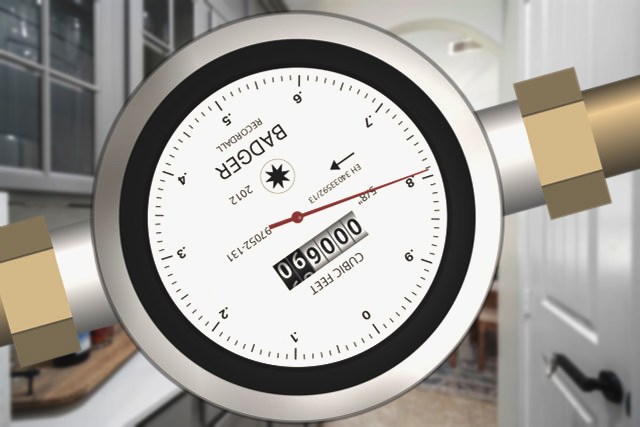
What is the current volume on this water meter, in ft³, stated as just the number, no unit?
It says 689.79
